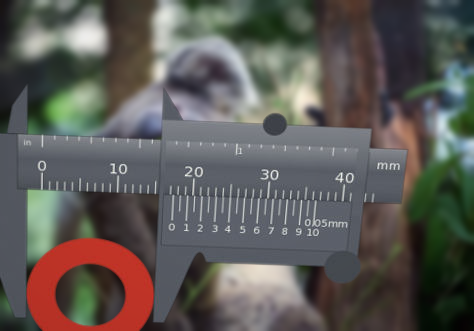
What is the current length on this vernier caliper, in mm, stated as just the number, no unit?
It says 17.4
